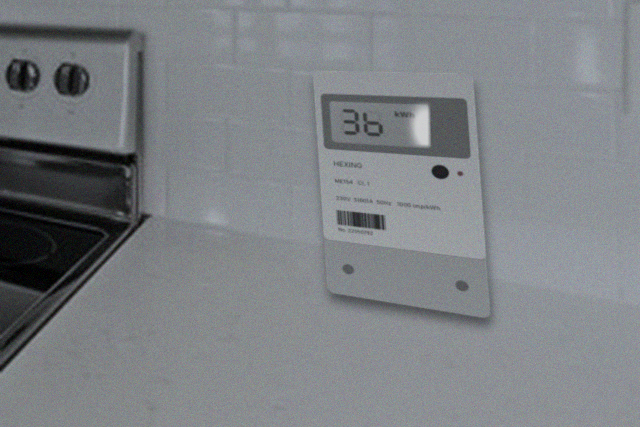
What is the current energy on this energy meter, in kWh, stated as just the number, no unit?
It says 36
